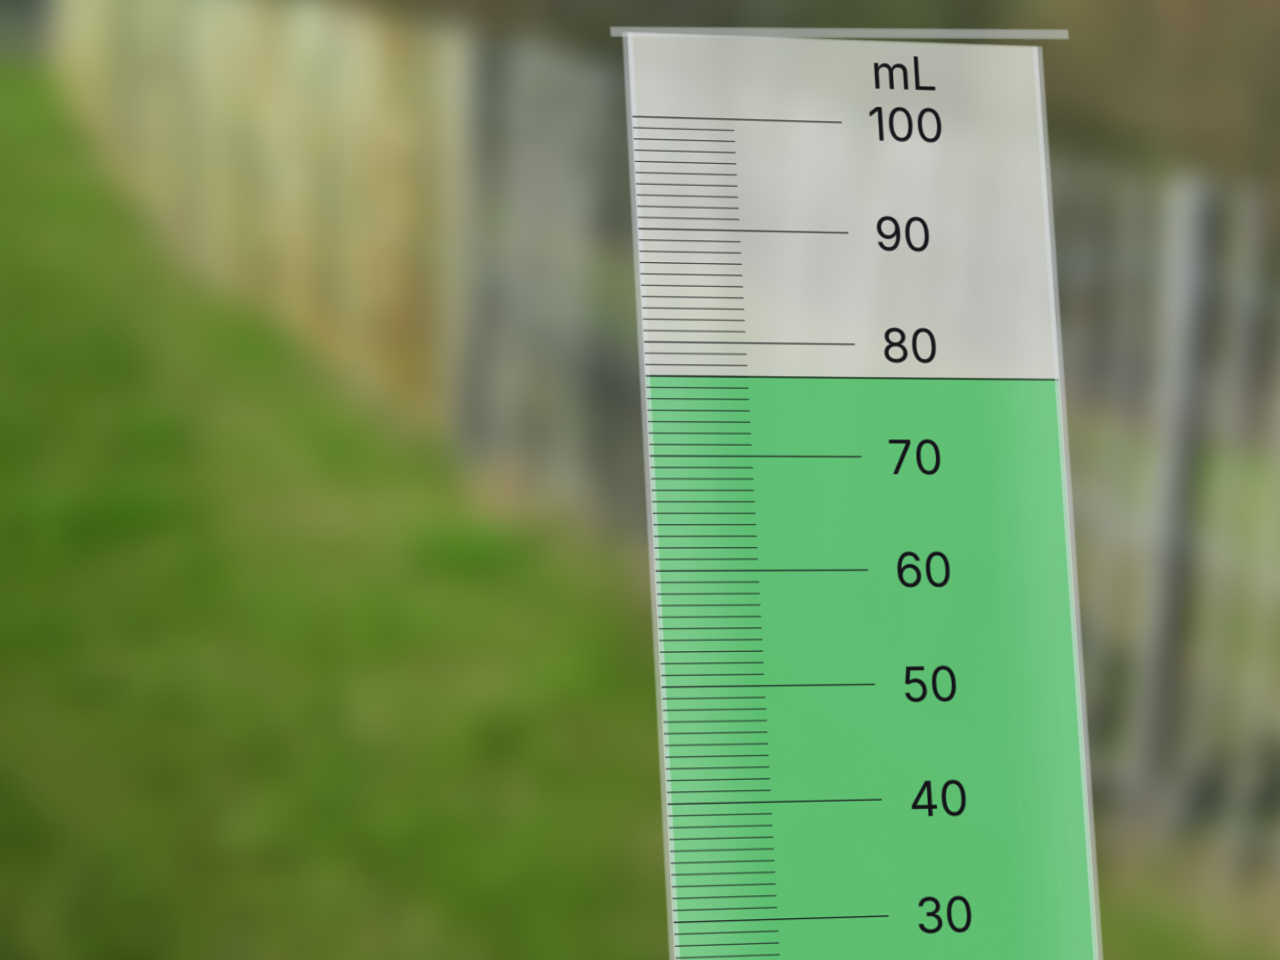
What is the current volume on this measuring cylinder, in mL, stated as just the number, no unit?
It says 77
